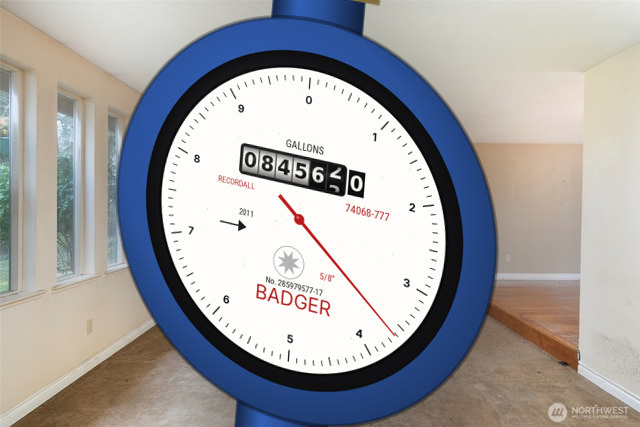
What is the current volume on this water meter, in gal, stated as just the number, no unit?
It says 845623.6
